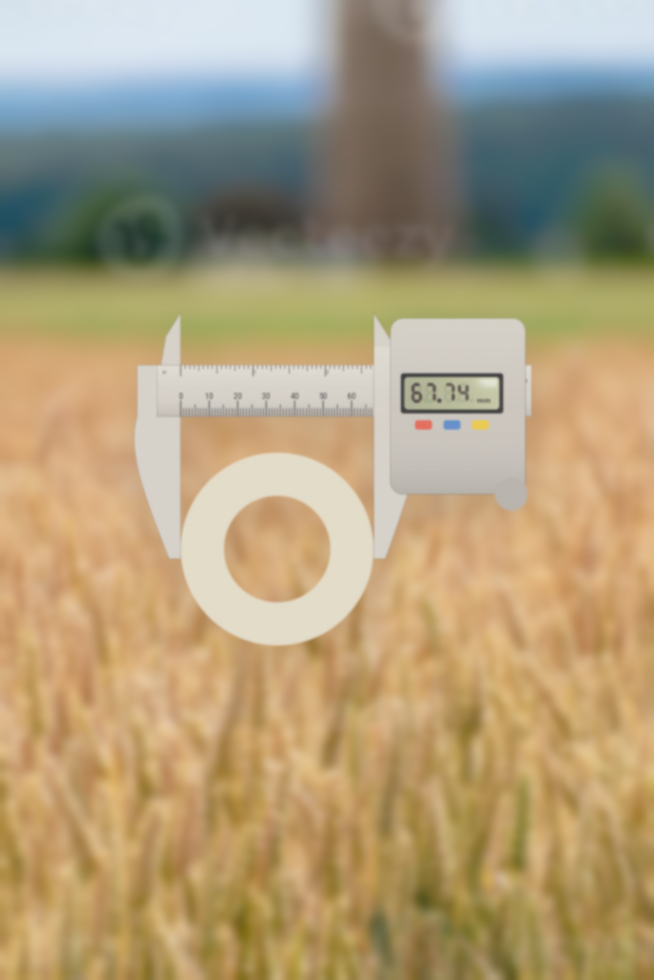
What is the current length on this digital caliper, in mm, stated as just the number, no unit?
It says 67.74
